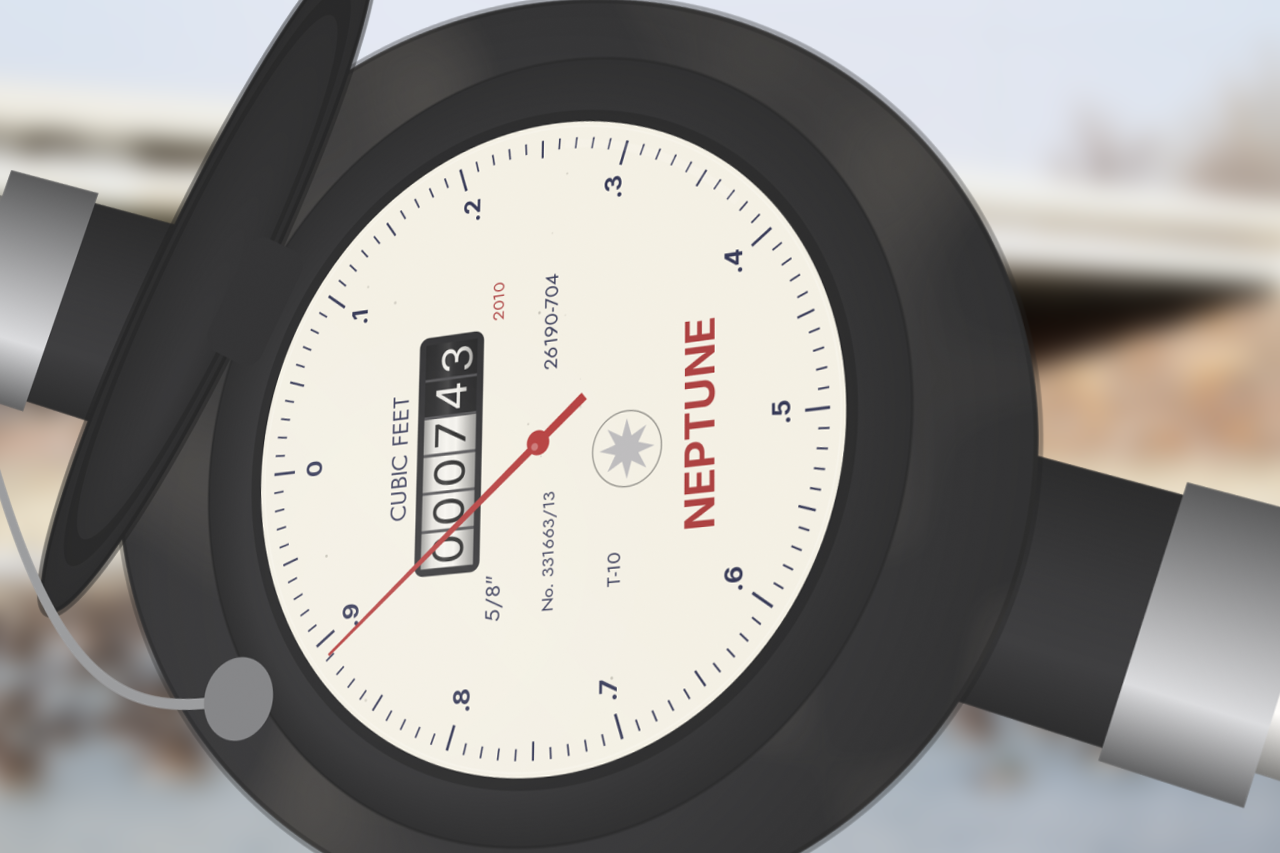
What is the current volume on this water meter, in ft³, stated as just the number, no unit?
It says 742.89
